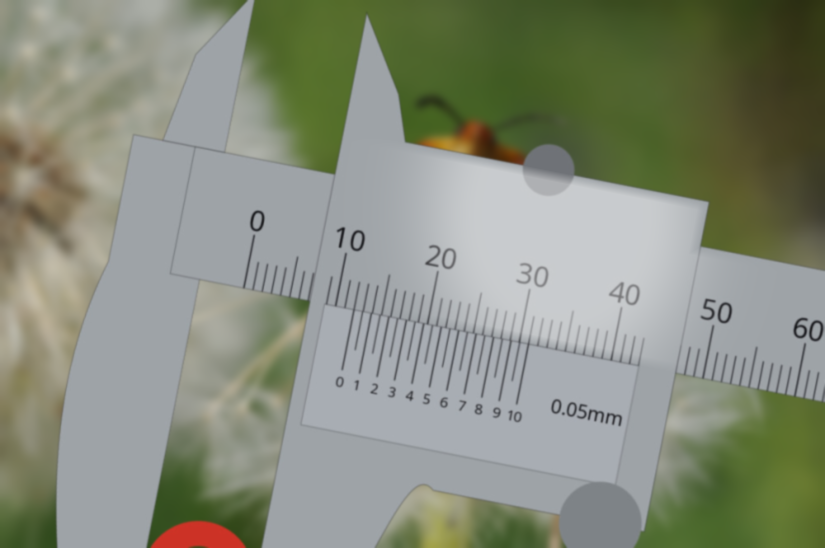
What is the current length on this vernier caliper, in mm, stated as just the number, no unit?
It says 12.0
